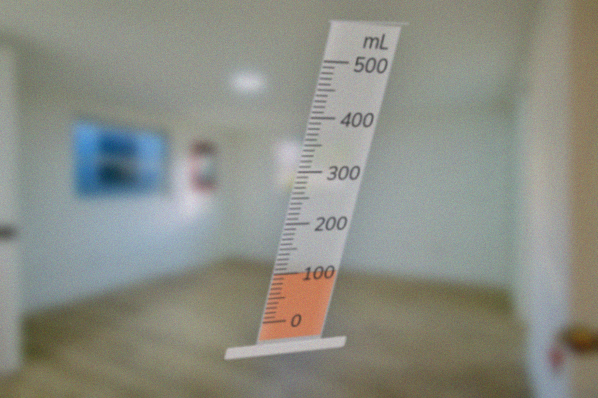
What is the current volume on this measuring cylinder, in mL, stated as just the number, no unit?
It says 100
